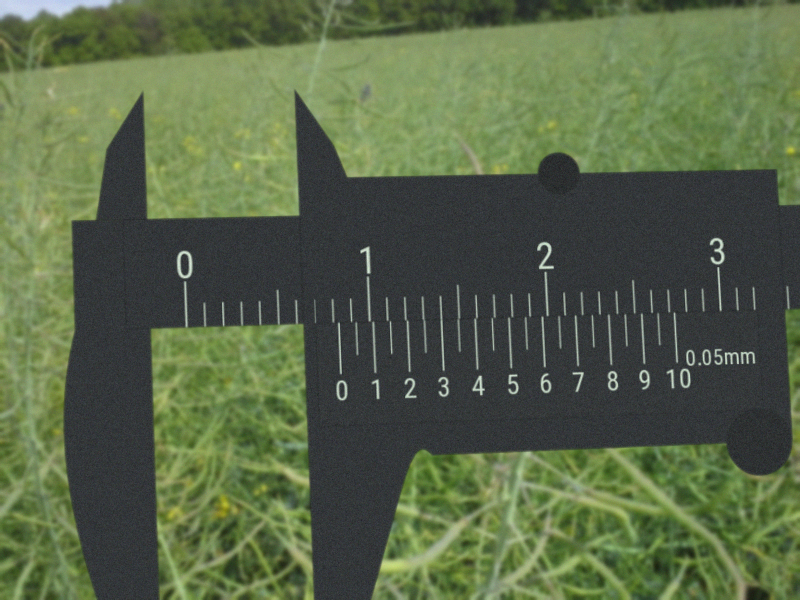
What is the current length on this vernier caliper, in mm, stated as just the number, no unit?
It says 8.3
